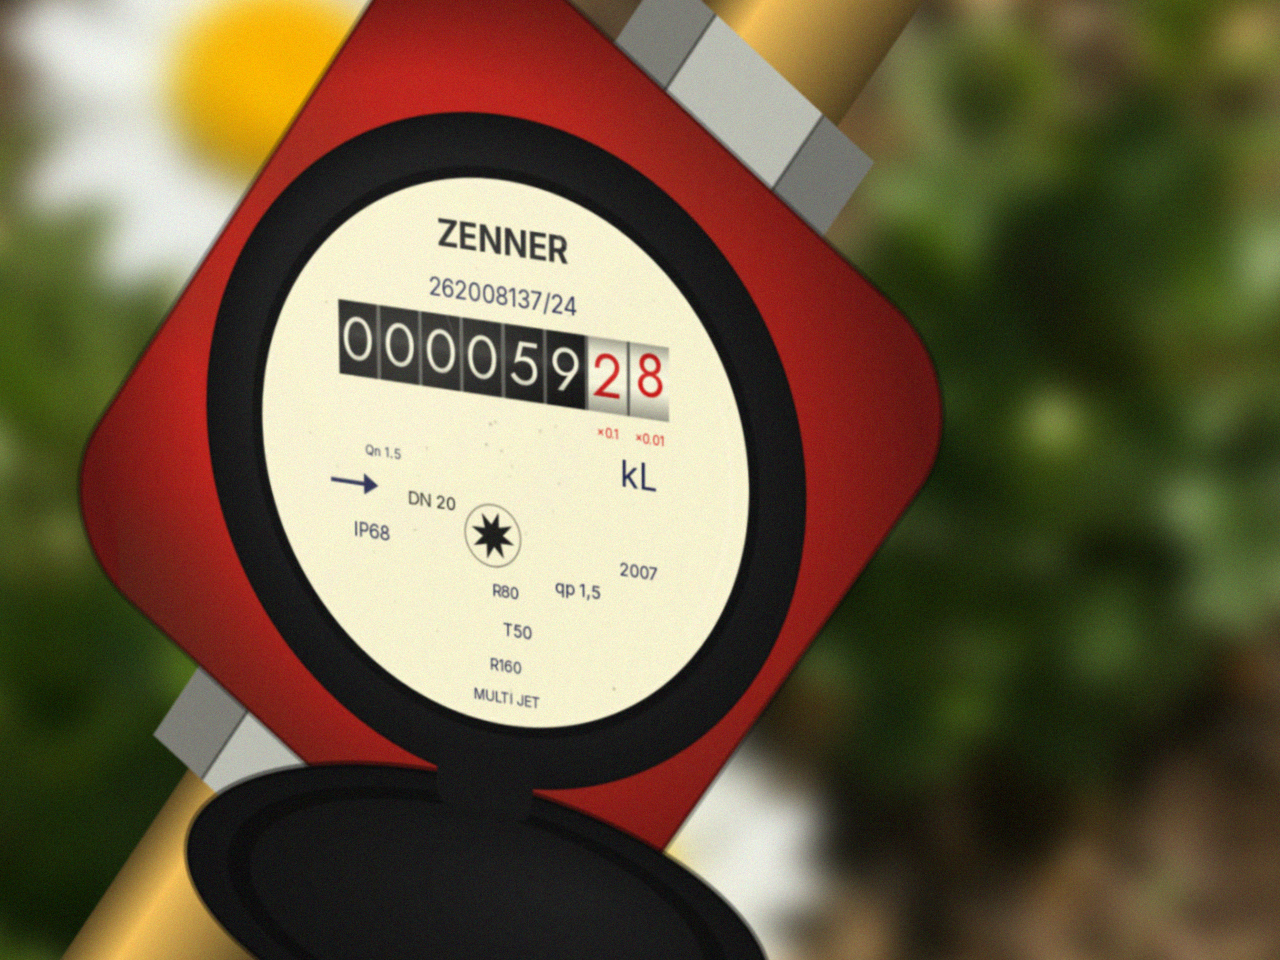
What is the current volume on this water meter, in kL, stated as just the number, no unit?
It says 59.28
